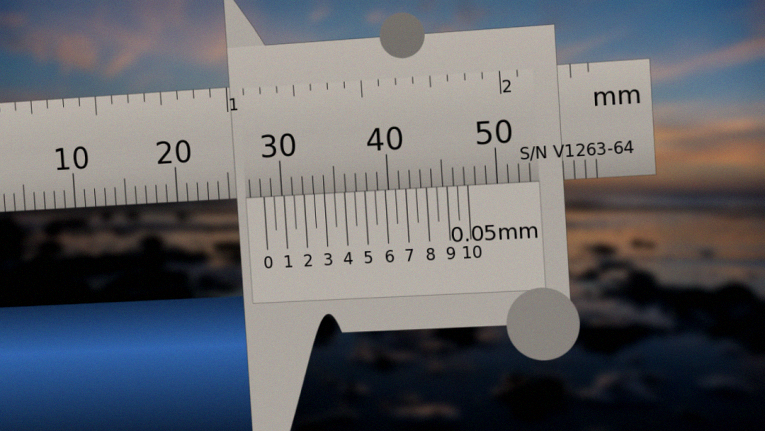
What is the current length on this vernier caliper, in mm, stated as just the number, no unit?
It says 28.3
